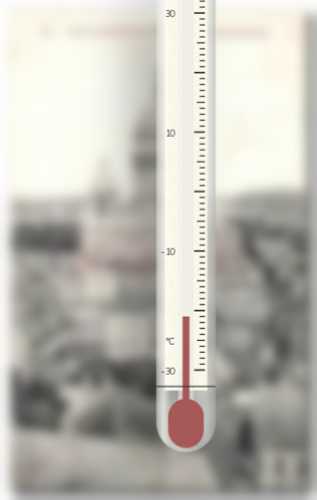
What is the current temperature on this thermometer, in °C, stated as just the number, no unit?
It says -21
